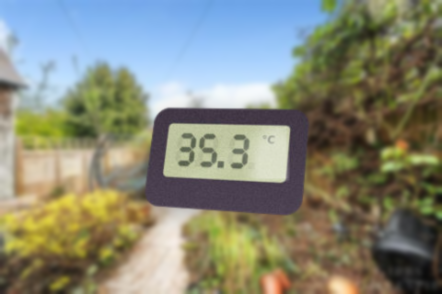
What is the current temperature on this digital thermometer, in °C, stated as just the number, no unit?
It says 35.3
